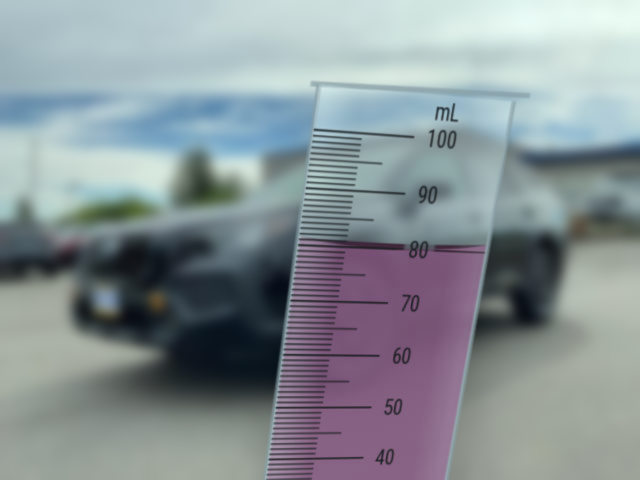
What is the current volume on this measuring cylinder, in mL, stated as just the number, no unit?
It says 80
